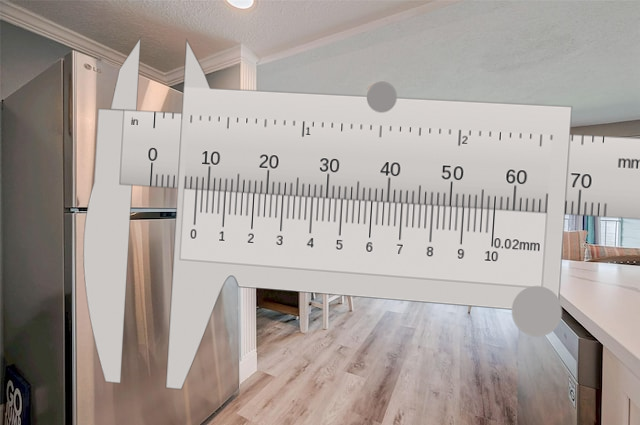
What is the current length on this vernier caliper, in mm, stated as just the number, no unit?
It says 8.0
